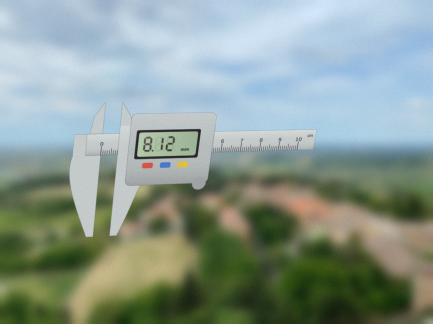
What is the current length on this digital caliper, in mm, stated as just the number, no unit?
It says 8.12
